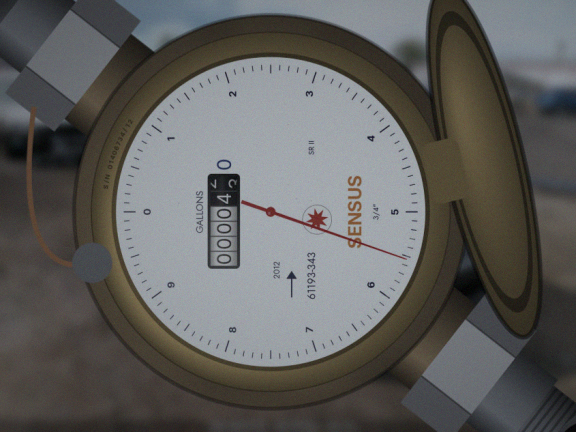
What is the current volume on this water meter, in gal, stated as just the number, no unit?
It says 425.5
